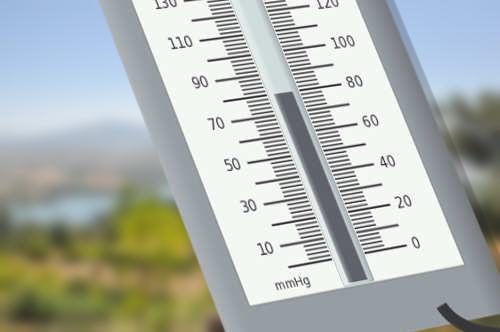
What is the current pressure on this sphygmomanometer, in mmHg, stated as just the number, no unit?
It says 80
